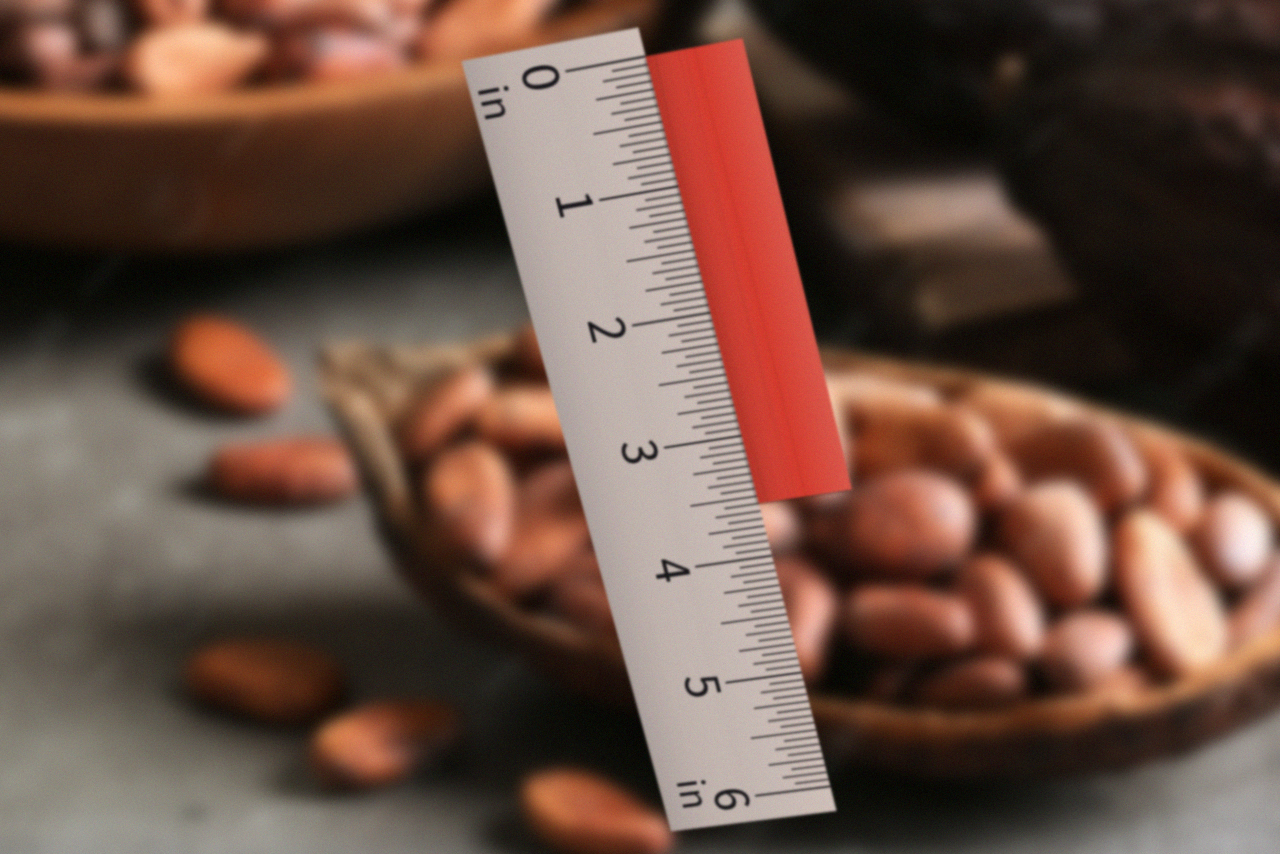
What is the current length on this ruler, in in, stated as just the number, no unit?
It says 3.5625
